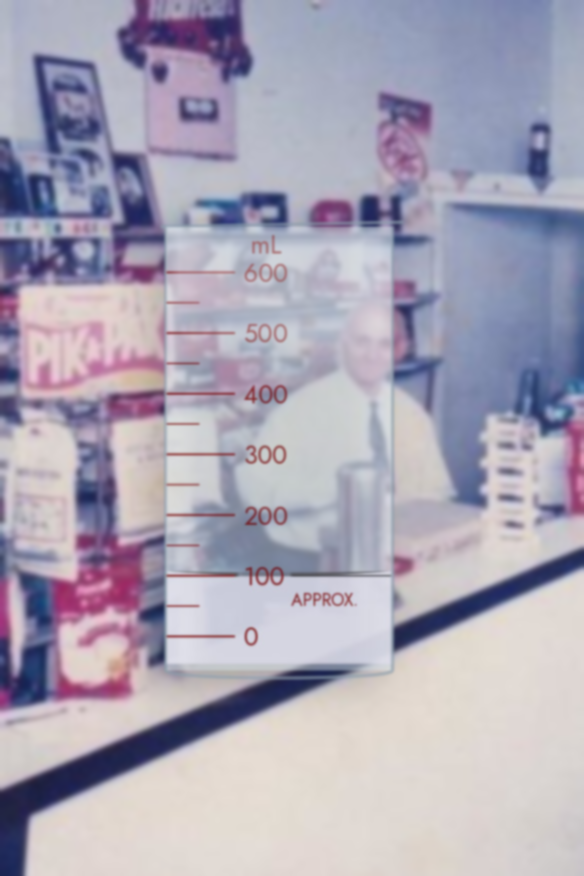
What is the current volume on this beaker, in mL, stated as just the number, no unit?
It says 100
